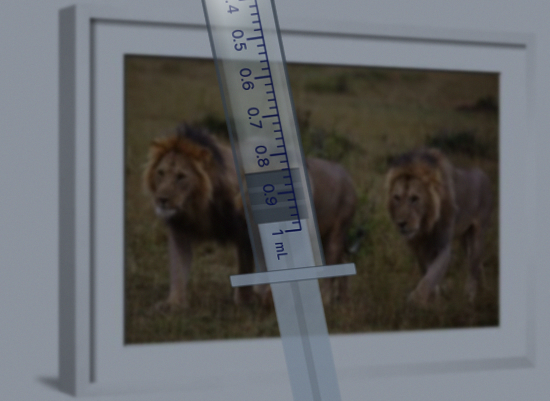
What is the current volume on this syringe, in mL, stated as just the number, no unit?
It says 0.84
